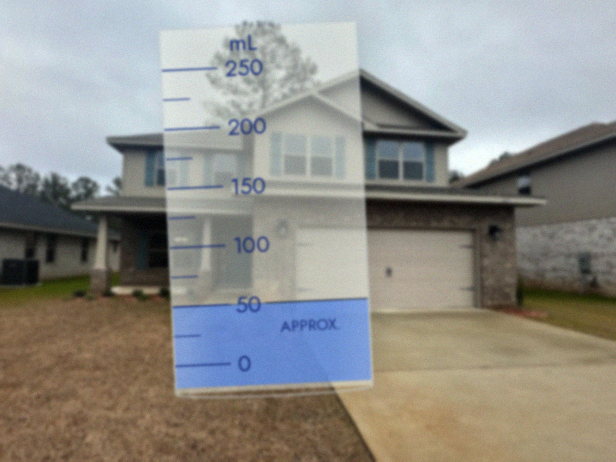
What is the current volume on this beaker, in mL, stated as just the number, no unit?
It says 50
